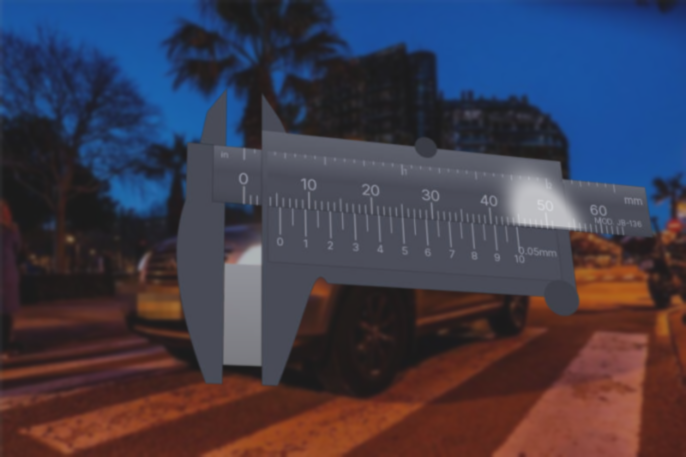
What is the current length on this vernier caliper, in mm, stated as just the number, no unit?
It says 5.5
